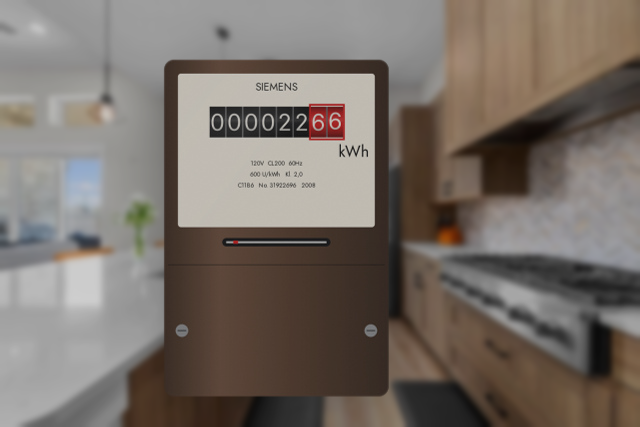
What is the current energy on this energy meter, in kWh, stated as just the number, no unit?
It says 22.66
